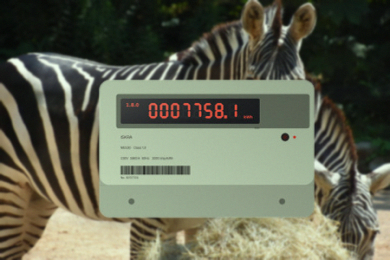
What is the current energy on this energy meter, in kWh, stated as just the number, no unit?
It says 7758.1
